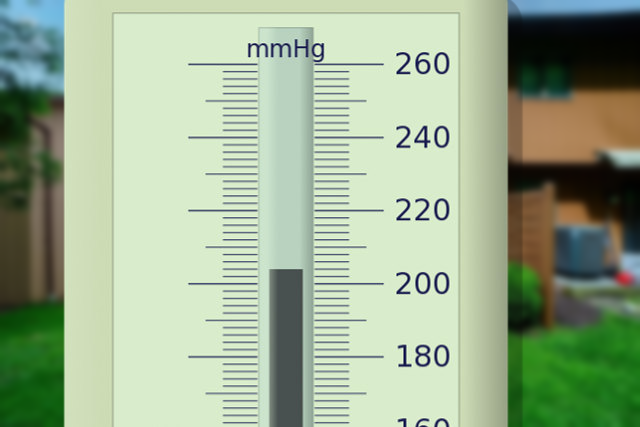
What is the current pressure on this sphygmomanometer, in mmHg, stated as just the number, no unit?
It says 204
